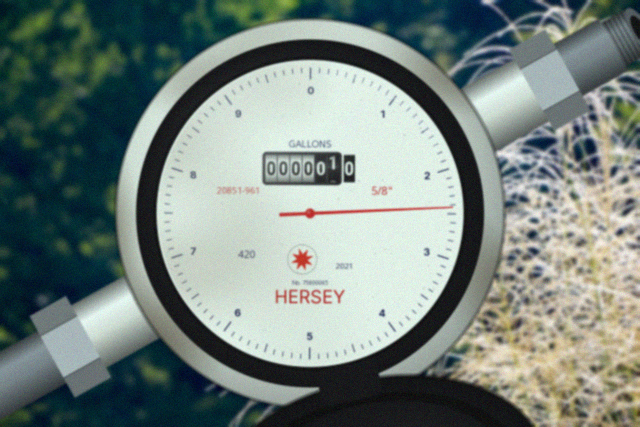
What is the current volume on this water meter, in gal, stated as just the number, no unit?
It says 12.4
